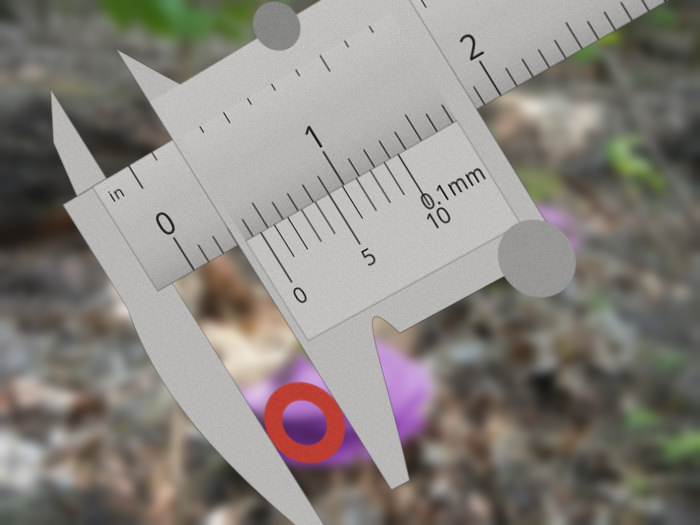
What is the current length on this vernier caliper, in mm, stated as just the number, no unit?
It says 4.5
